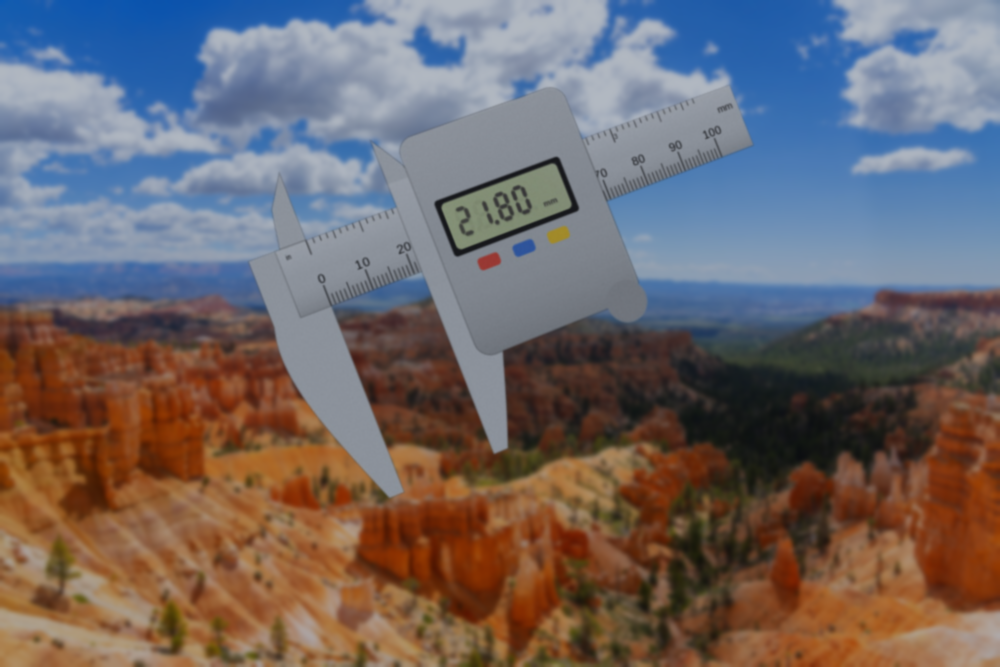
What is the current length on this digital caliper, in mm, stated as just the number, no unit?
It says 21.80
